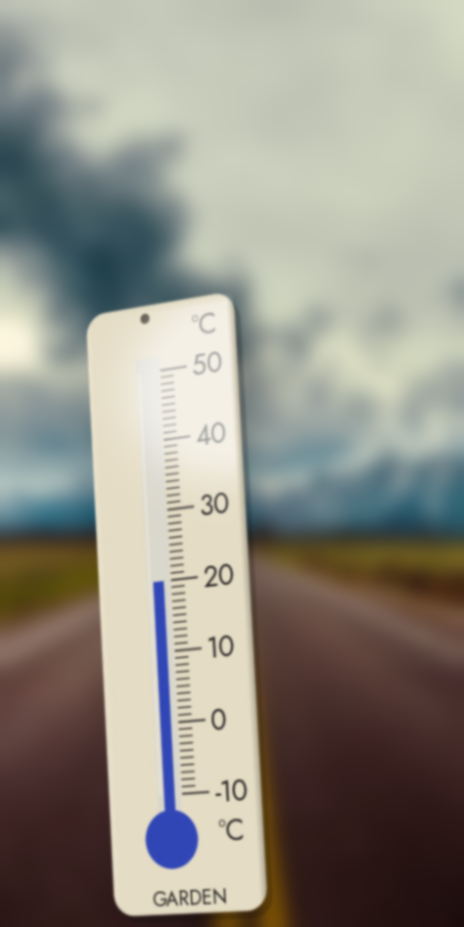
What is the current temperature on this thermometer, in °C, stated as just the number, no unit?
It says 20
